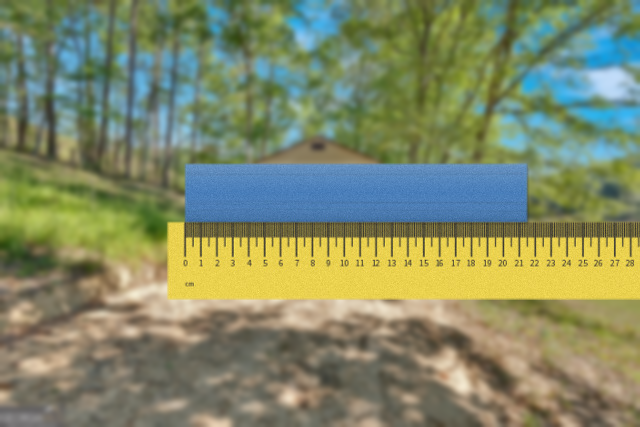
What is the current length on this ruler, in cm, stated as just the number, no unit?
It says 21.5
